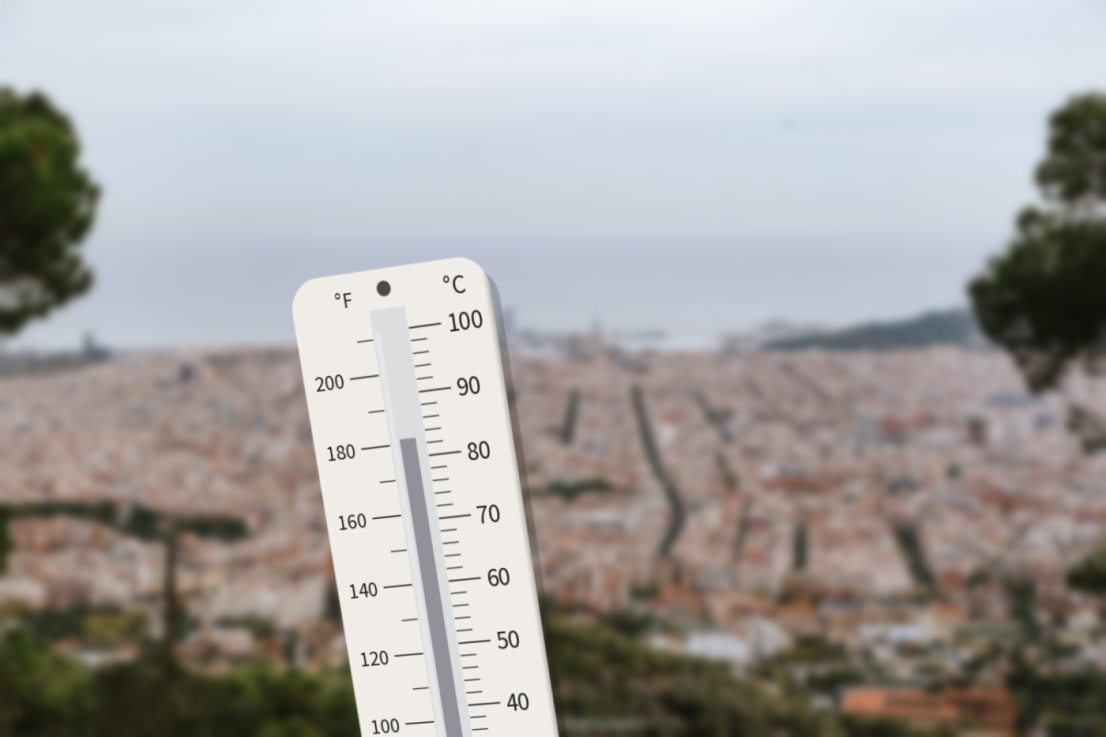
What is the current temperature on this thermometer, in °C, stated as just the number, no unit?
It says 83
